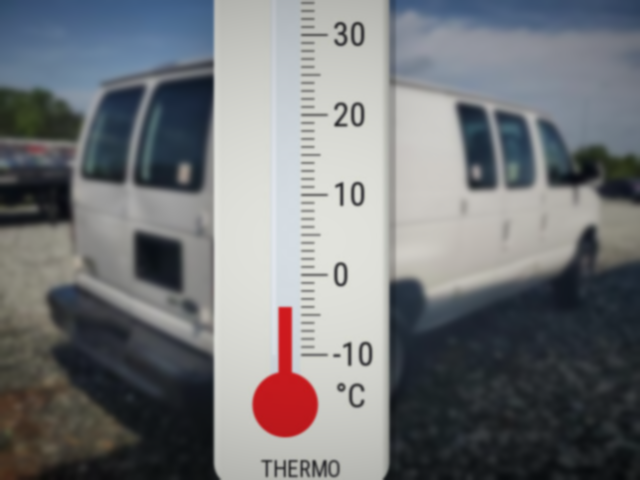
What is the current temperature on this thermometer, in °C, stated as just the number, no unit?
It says -4
